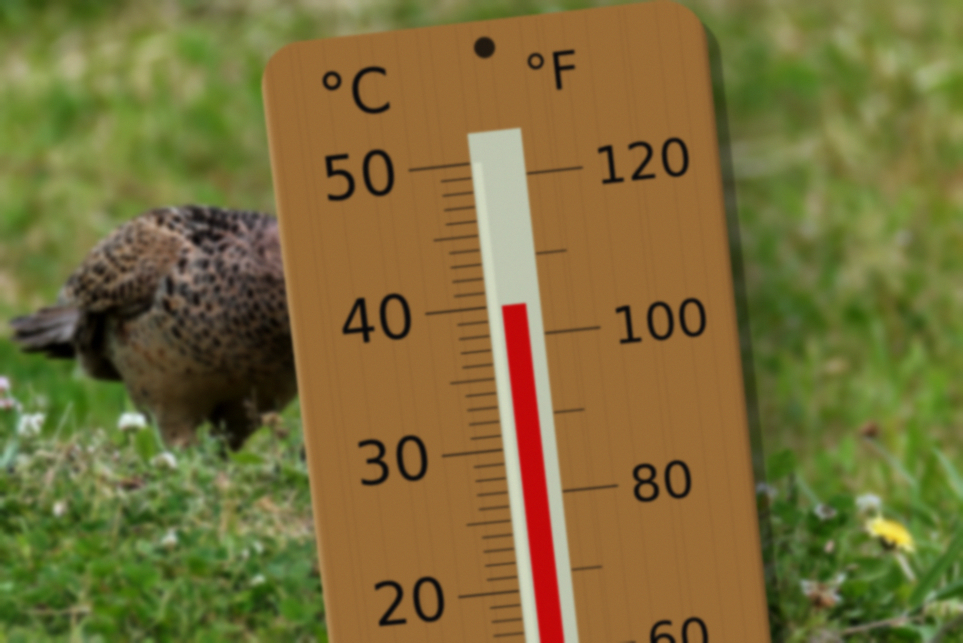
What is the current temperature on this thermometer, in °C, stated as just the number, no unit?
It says 40
